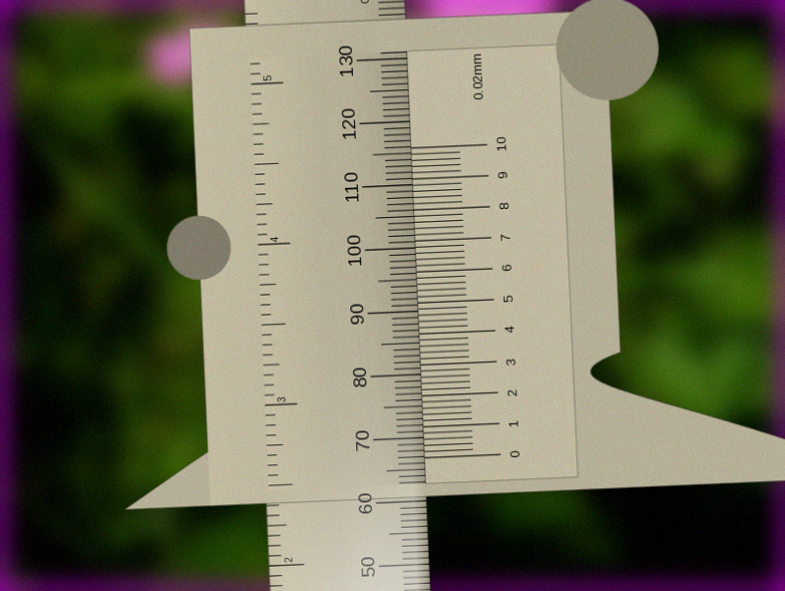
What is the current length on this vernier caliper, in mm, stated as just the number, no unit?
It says 66.8
